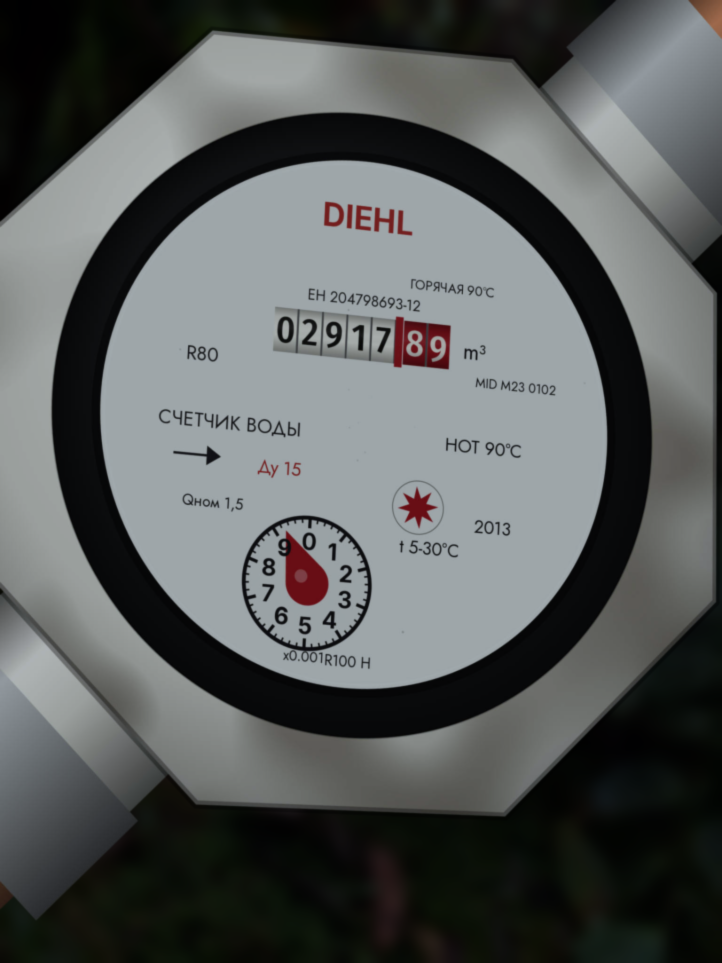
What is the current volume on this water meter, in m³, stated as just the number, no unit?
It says 2917.889
